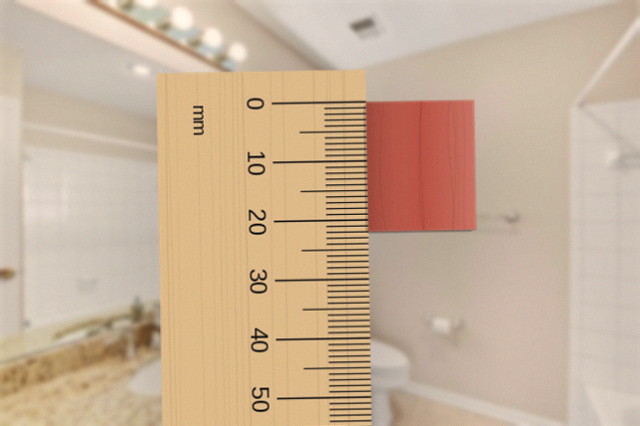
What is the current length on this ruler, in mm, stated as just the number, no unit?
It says 22
